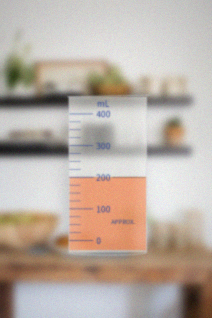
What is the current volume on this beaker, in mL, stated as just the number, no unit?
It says 200
